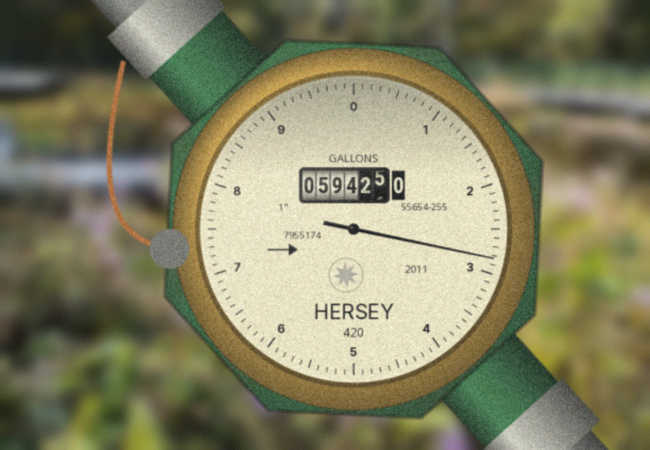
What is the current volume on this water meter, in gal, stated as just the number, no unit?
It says 594252.8
